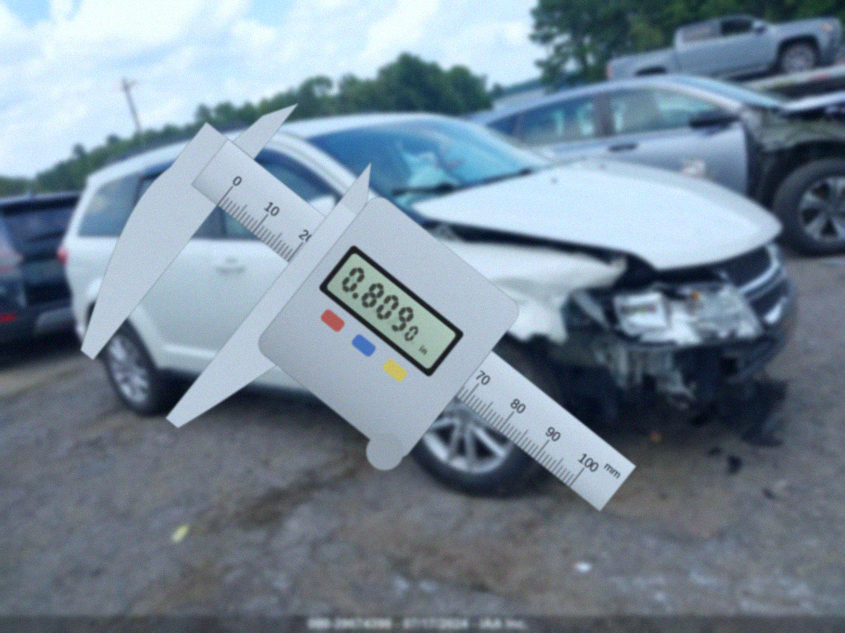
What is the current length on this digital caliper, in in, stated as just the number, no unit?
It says 0.8090
